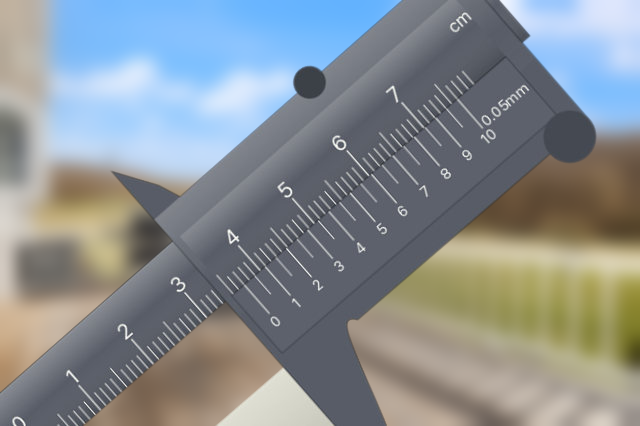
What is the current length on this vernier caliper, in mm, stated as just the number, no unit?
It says 37.0
